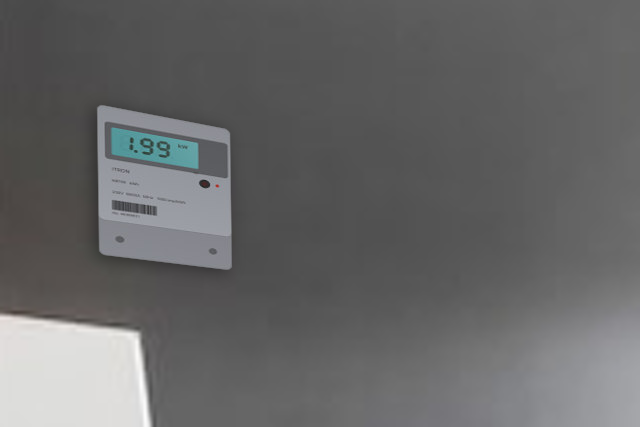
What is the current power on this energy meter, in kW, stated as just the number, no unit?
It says 1.99
